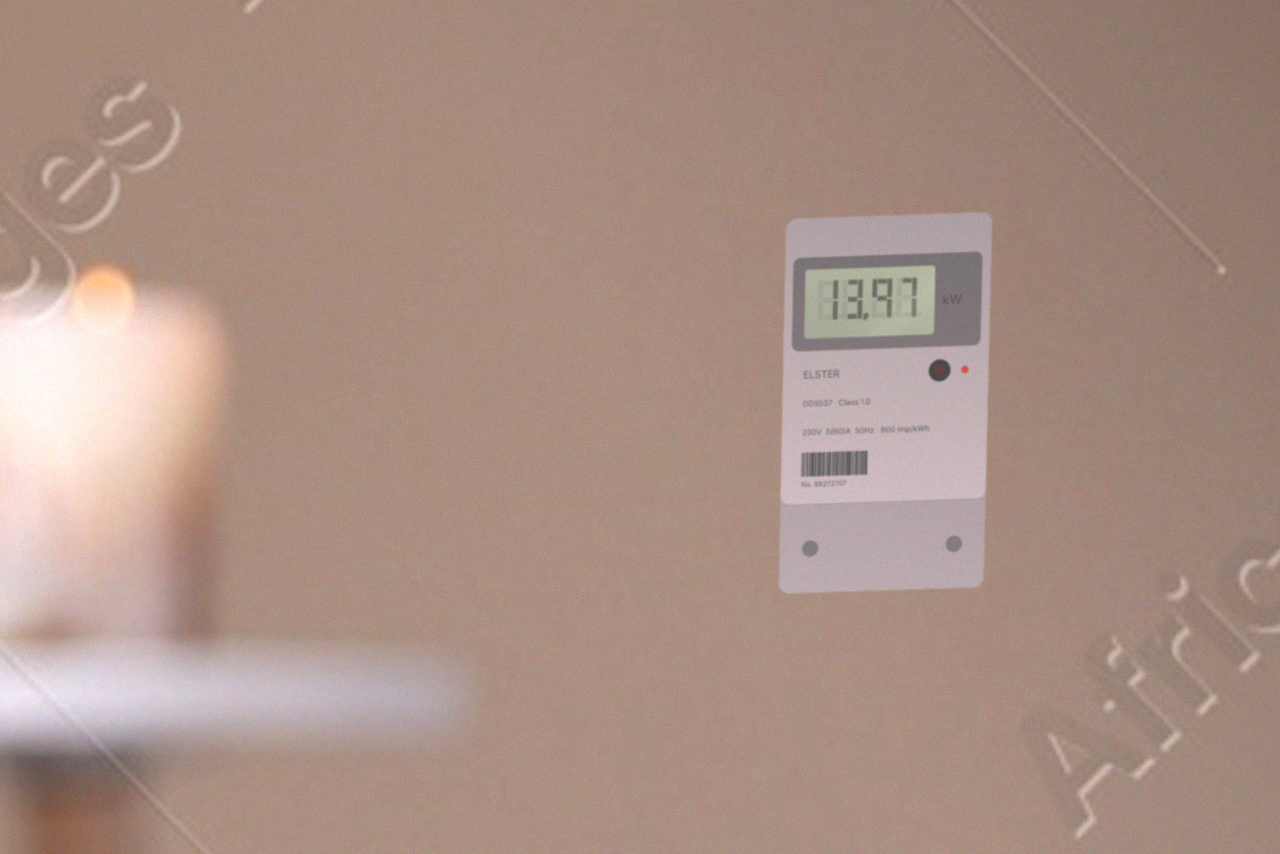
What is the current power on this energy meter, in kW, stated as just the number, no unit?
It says 13.97
